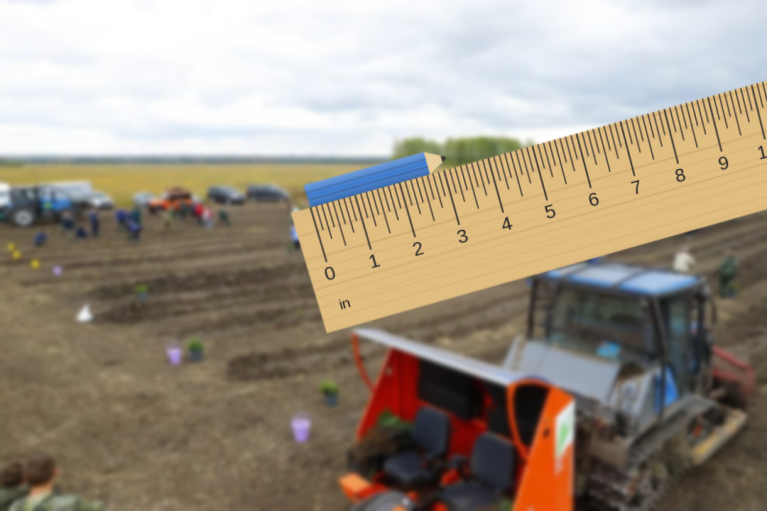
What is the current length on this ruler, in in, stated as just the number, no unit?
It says 3.125
